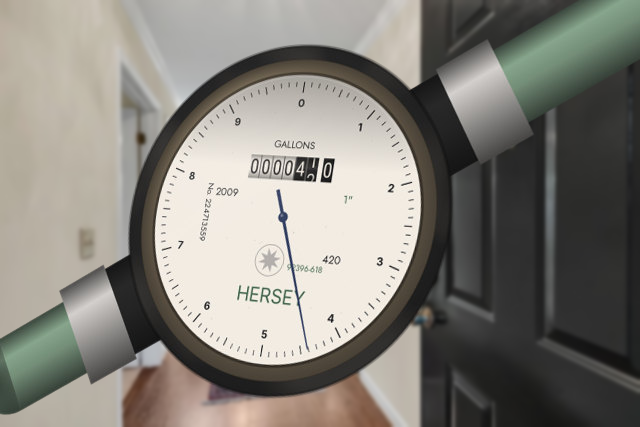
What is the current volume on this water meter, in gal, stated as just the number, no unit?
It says 414.4
